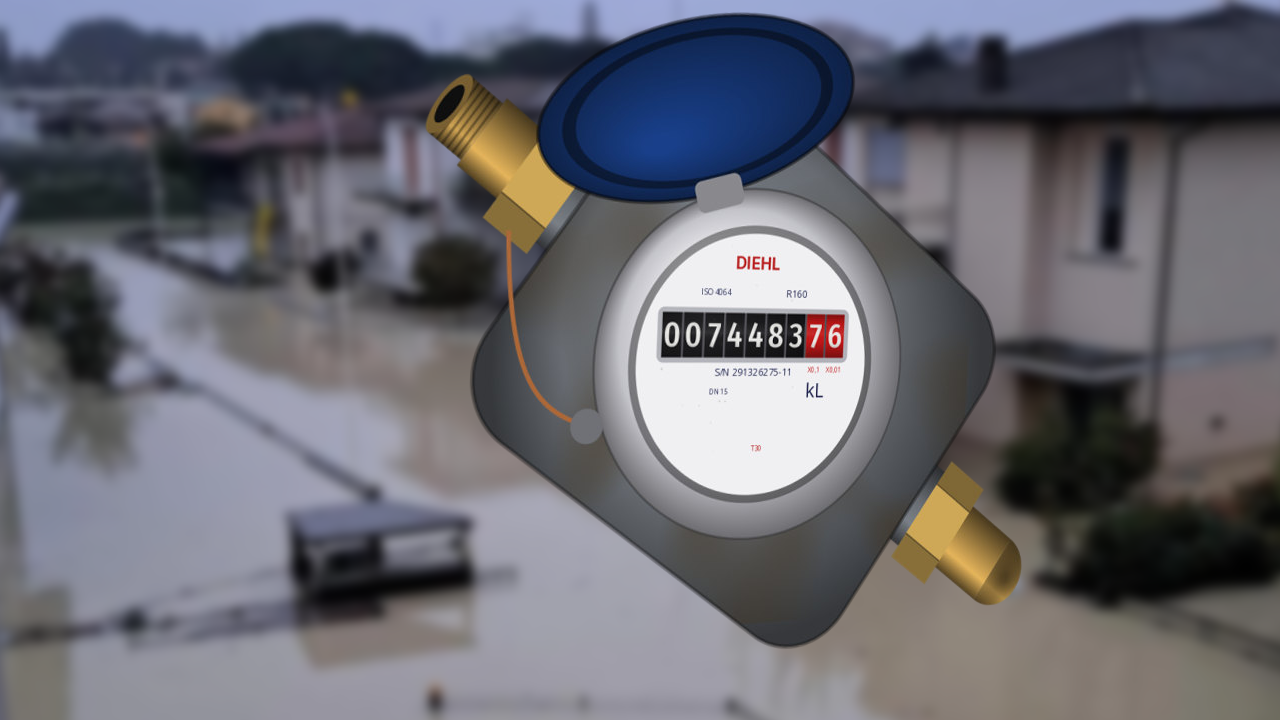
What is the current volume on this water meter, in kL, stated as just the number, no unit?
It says 74483.76
